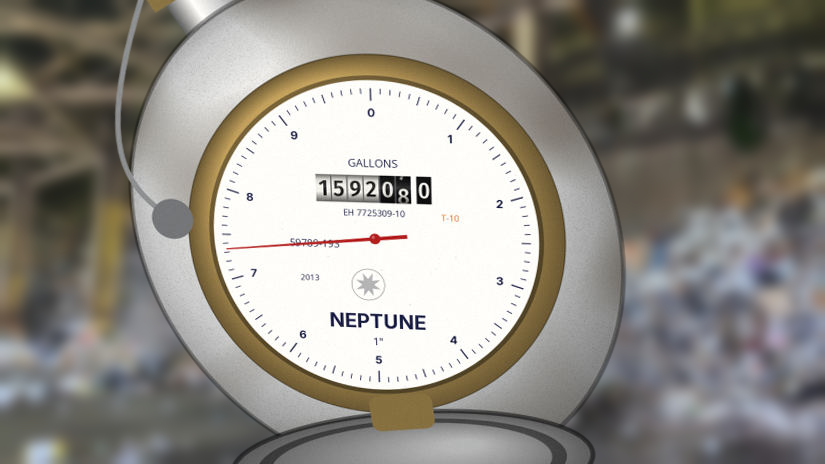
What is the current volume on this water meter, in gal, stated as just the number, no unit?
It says 1592077.3
